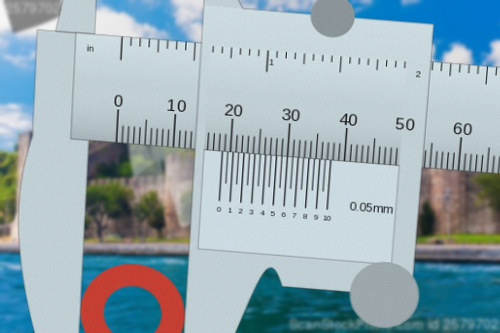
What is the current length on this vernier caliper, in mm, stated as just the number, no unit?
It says 18.6
